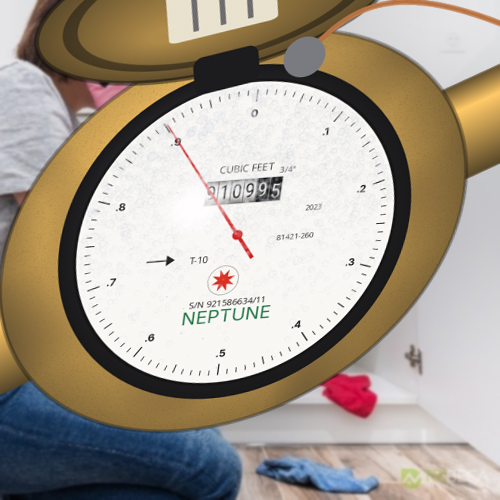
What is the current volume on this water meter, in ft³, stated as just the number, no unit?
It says 910994.90
